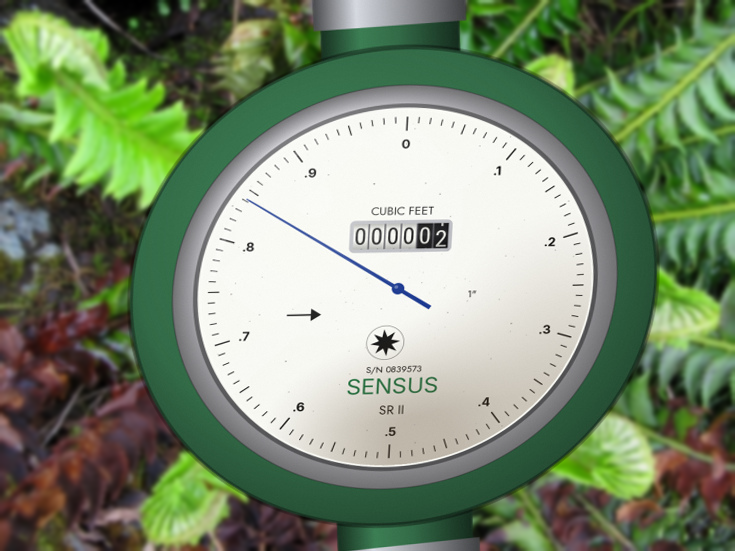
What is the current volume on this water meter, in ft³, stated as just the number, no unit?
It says 1.84
